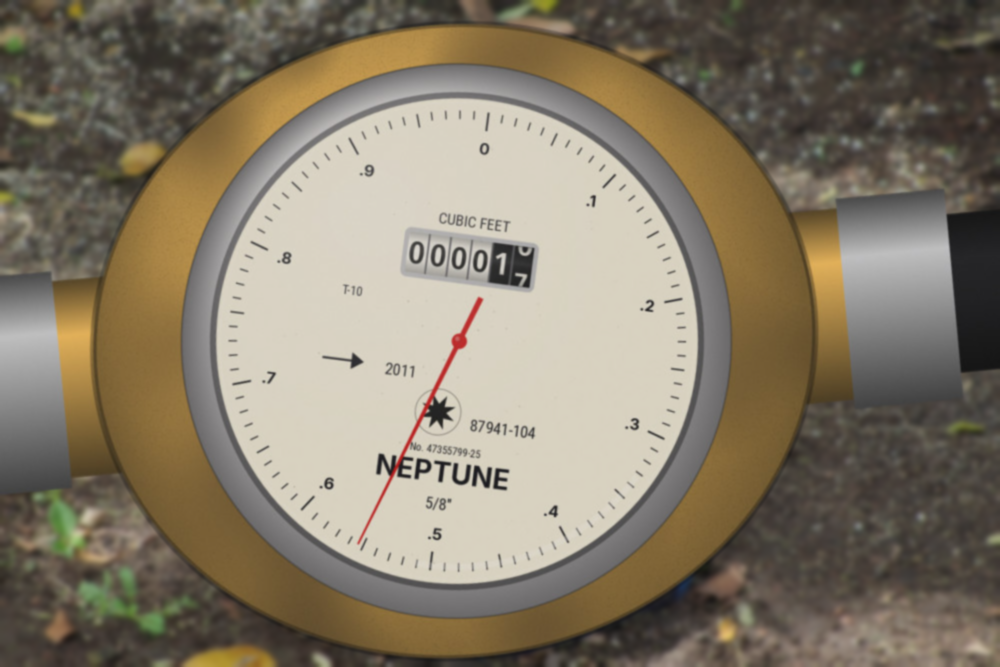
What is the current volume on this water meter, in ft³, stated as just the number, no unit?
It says 16.55
